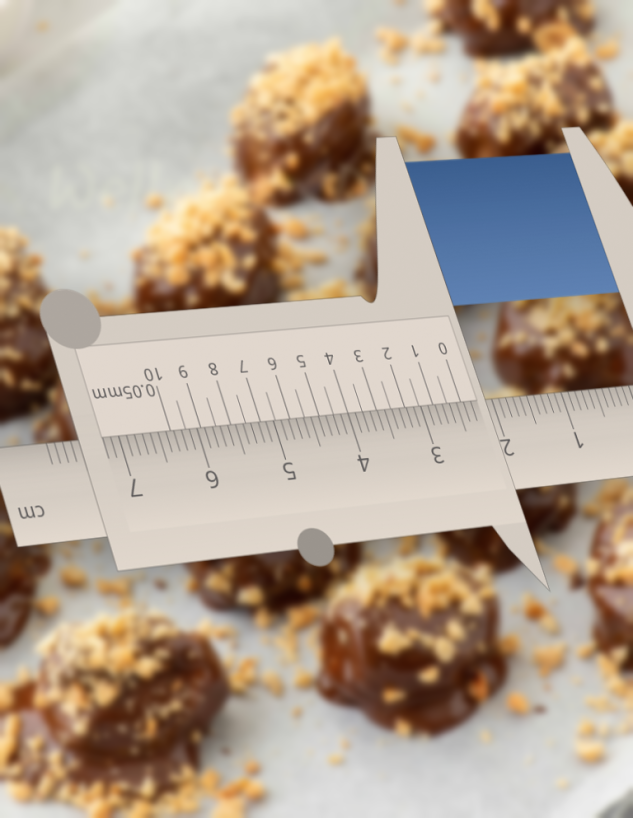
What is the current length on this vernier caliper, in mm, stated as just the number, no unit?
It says 24.4
